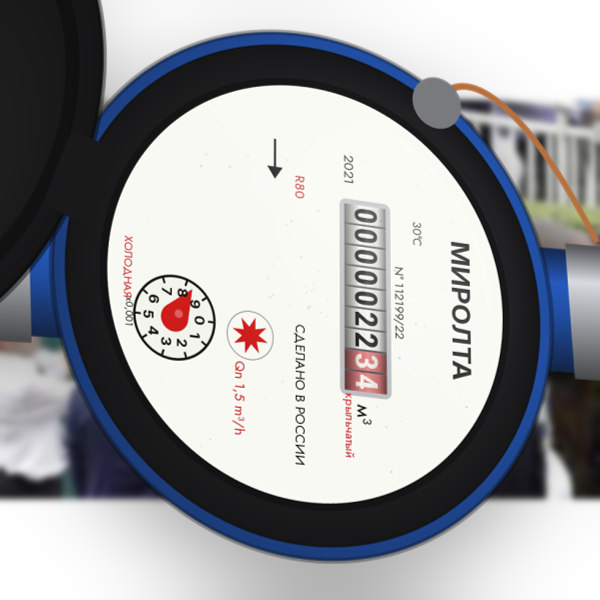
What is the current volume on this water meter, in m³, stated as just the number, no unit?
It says 22.348
